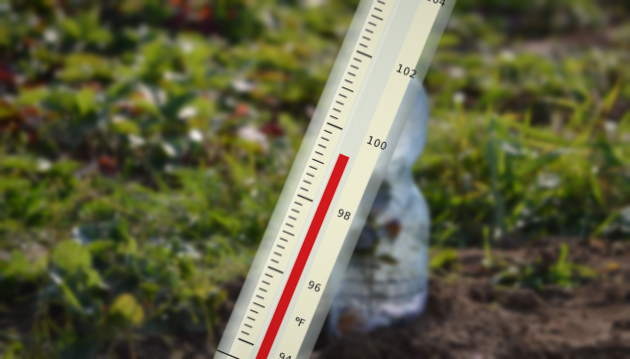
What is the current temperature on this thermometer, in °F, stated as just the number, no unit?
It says 99.4
